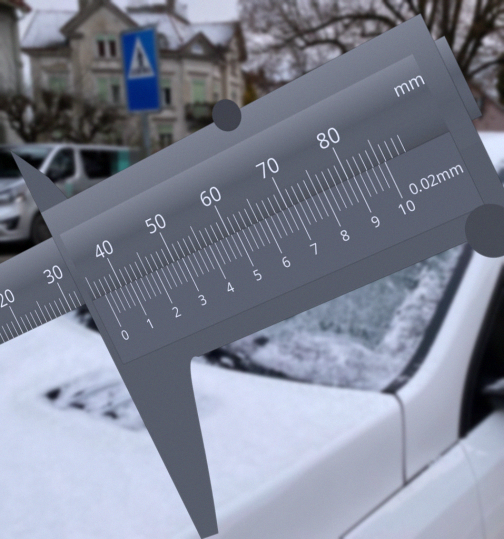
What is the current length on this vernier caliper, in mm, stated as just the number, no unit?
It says 36.8
